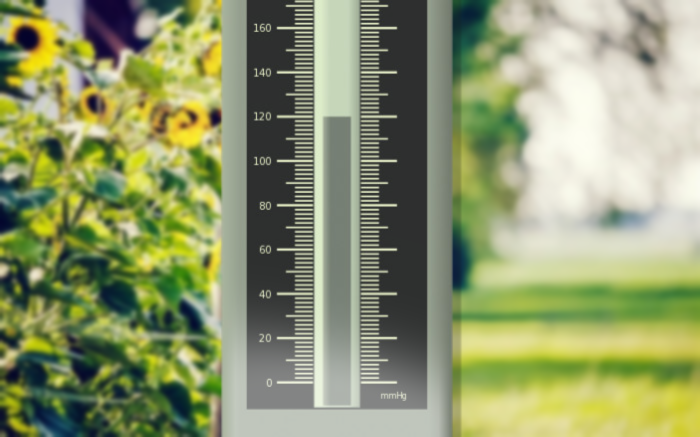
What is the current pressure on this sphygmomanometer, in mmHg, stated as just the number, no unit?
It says 120
